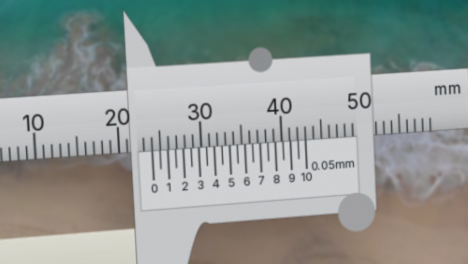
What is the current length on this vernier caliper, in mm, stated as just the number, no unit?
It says 24.0
